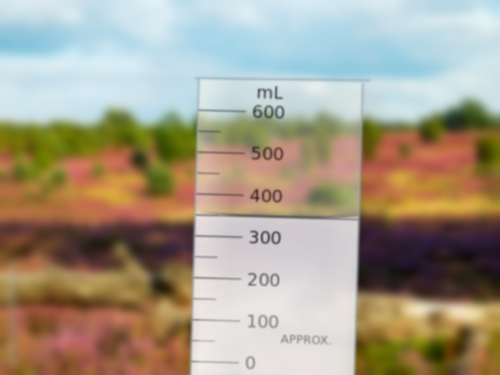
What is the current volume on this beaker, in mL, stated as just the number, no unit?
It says 350
